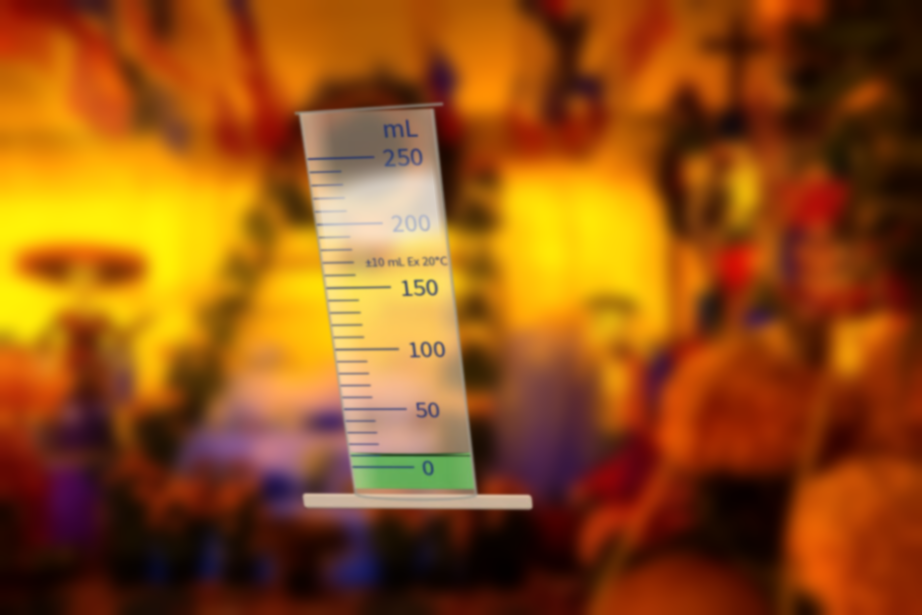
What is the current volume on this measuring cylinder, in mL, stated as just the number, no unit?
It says 10
